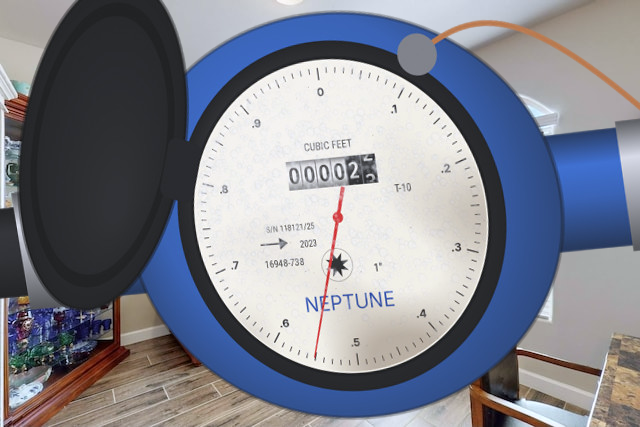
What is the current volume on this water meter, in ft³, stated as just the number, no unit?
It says 22.55
